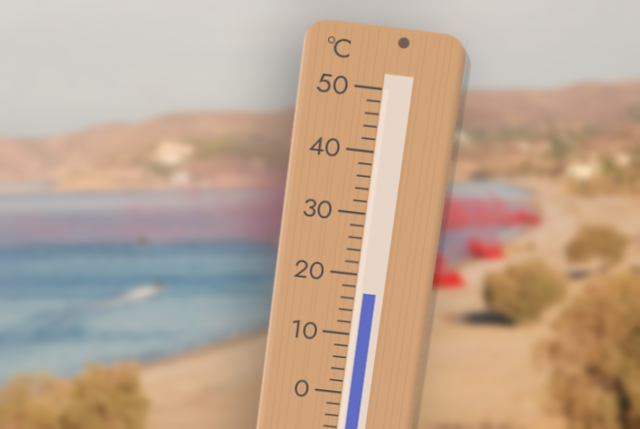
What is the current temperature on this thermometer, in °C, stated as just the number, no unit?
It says 17
